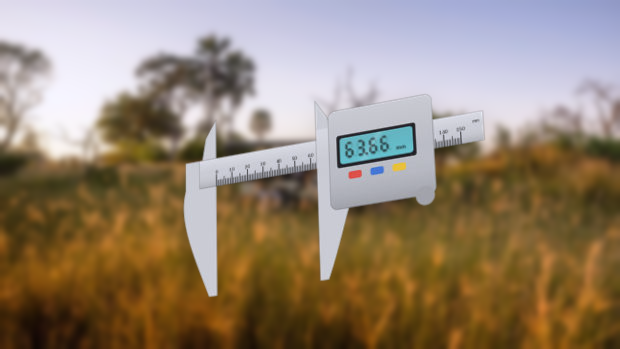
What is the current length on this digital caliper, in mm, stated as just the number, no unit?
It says 63.66
